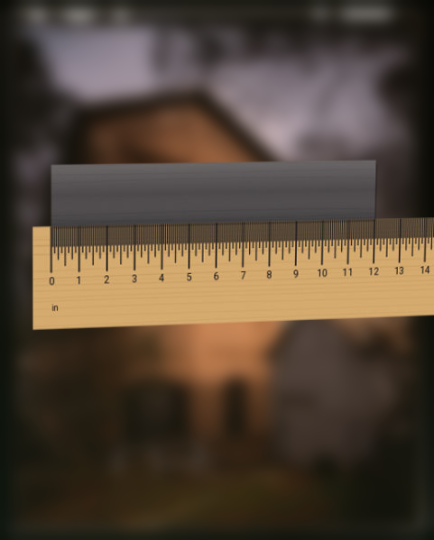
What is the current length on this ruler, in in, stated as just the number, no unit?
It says 12
